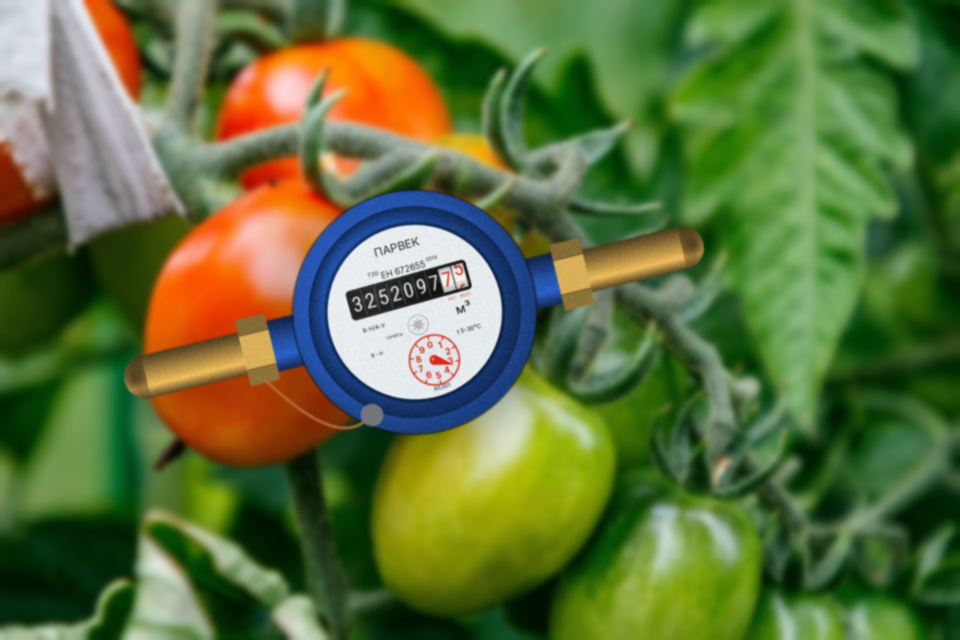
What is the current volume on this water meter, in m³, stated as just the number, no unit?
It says 3252097.753
